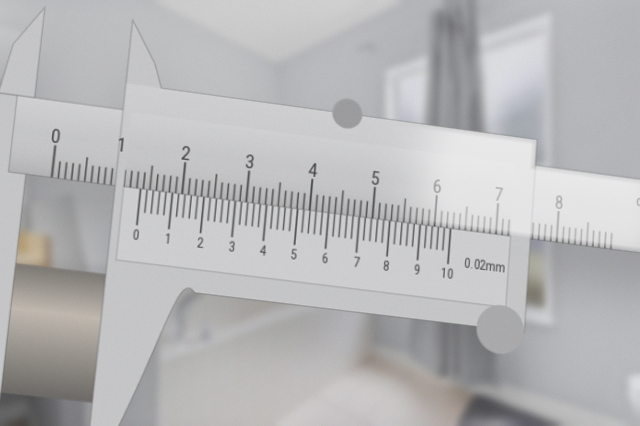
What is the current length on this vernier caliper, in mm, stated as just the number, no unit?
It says 13.6
